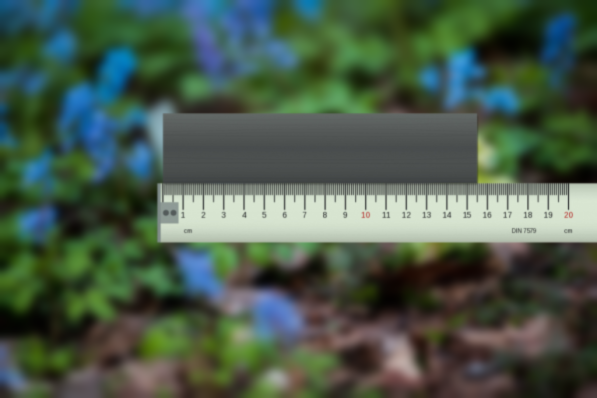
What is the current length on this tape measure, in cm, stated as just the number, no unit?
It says 15.5
